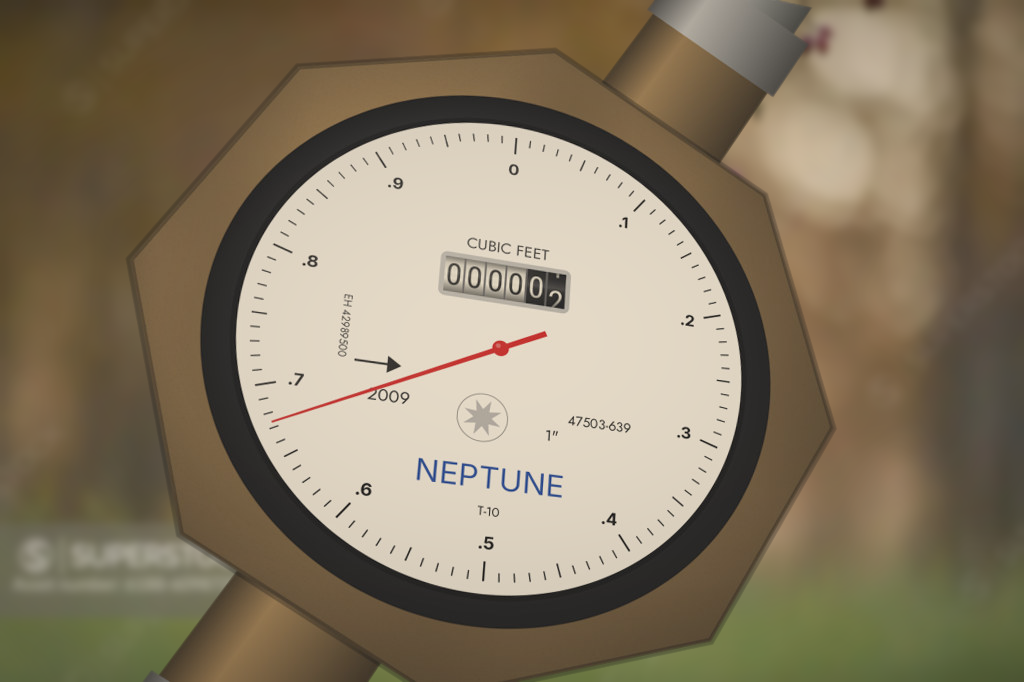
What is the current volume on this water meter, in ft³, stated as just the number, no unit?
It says 1.67
